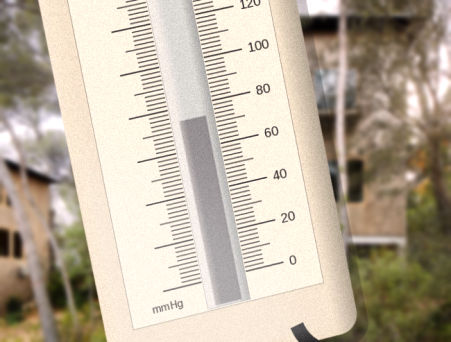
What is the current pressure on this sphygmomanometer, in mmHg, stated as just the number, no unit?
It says 74
